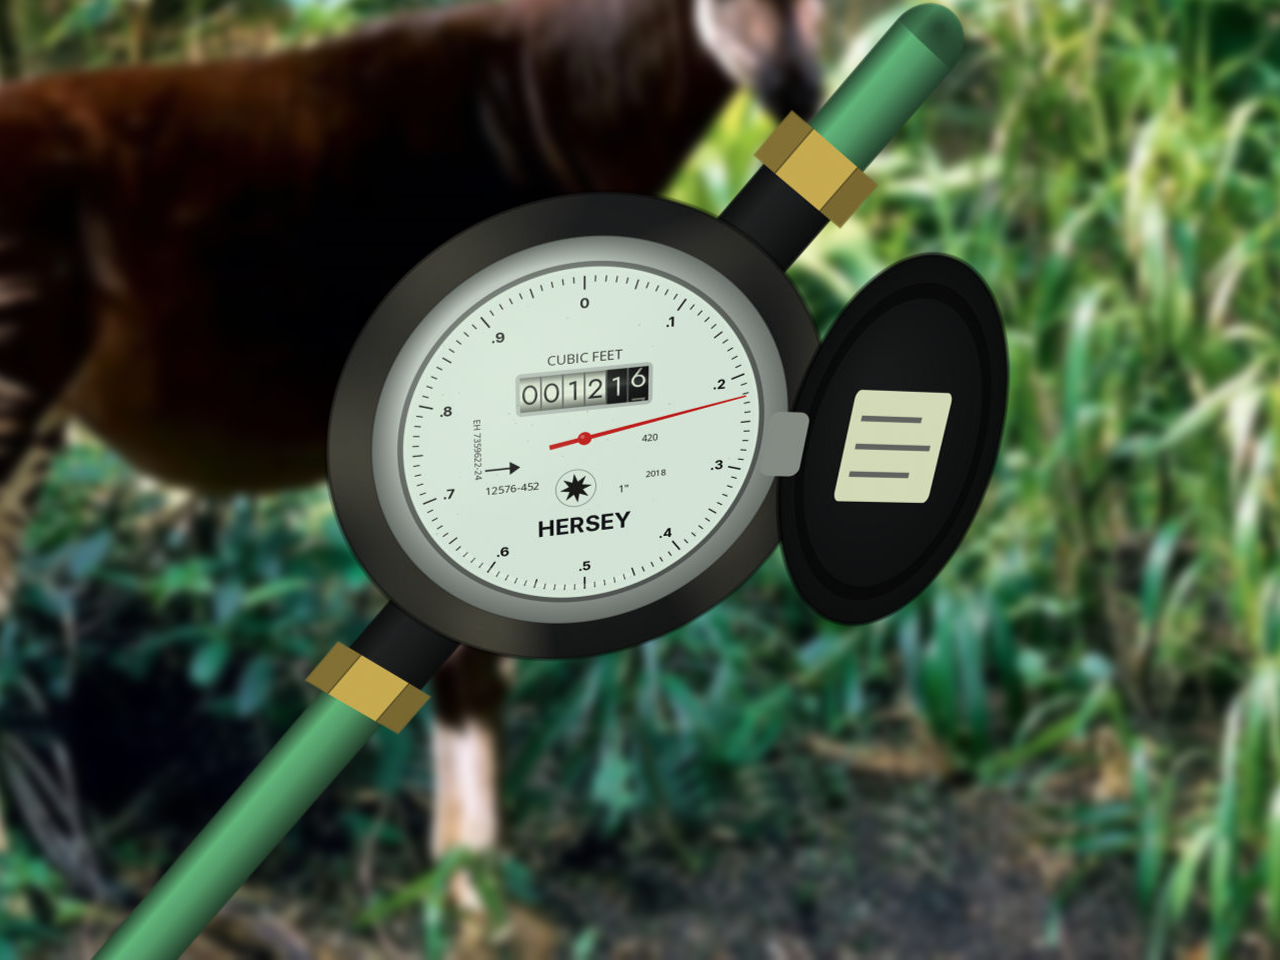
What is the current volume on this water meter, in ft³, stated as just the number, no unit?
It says 1216.22
